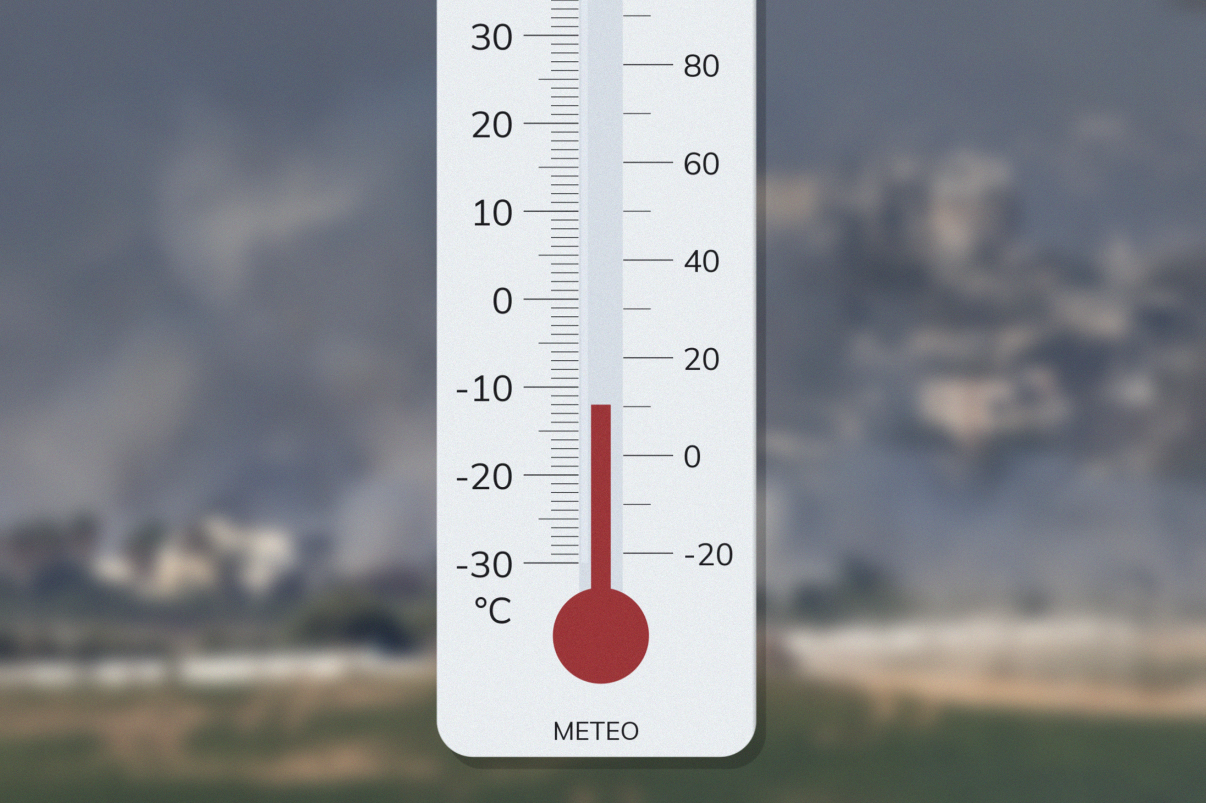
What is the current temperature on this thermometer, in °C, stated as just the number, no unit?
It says -12
